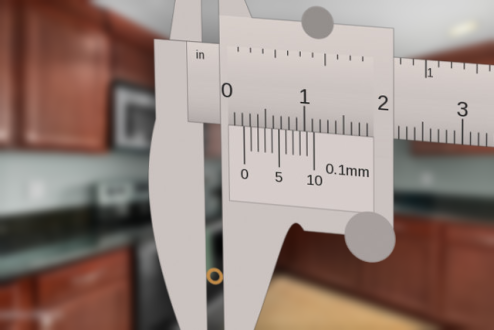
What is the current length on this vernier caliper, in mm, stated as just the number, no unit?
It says 2.2
